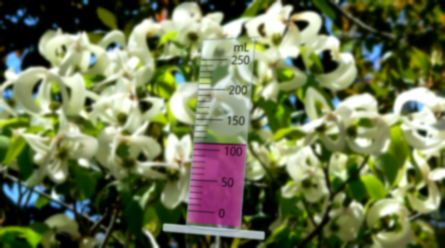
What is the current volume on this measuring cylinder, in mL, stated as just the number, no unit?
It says 110
